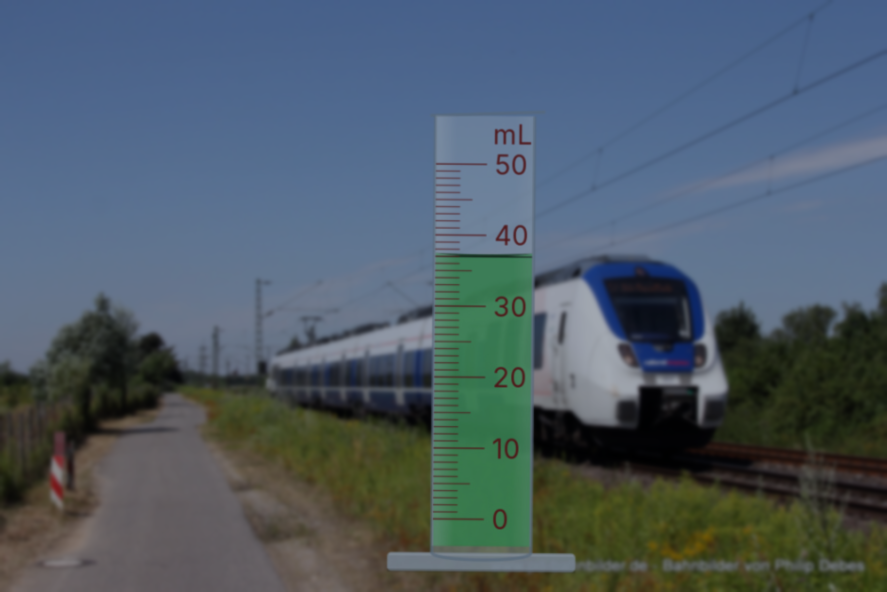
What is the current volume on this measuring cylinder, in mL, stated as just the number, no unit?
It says 37
